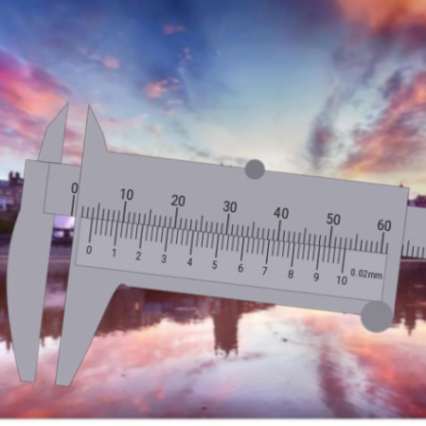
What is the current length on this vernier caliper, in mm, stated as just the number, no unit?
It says 4.0
